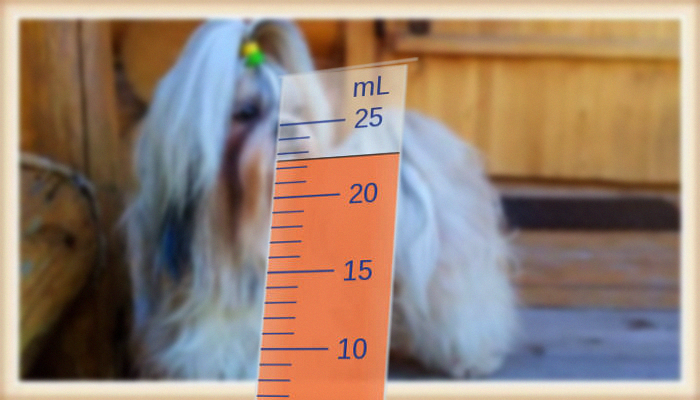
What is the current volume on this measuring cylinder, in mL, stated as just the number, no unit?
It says 22.5
